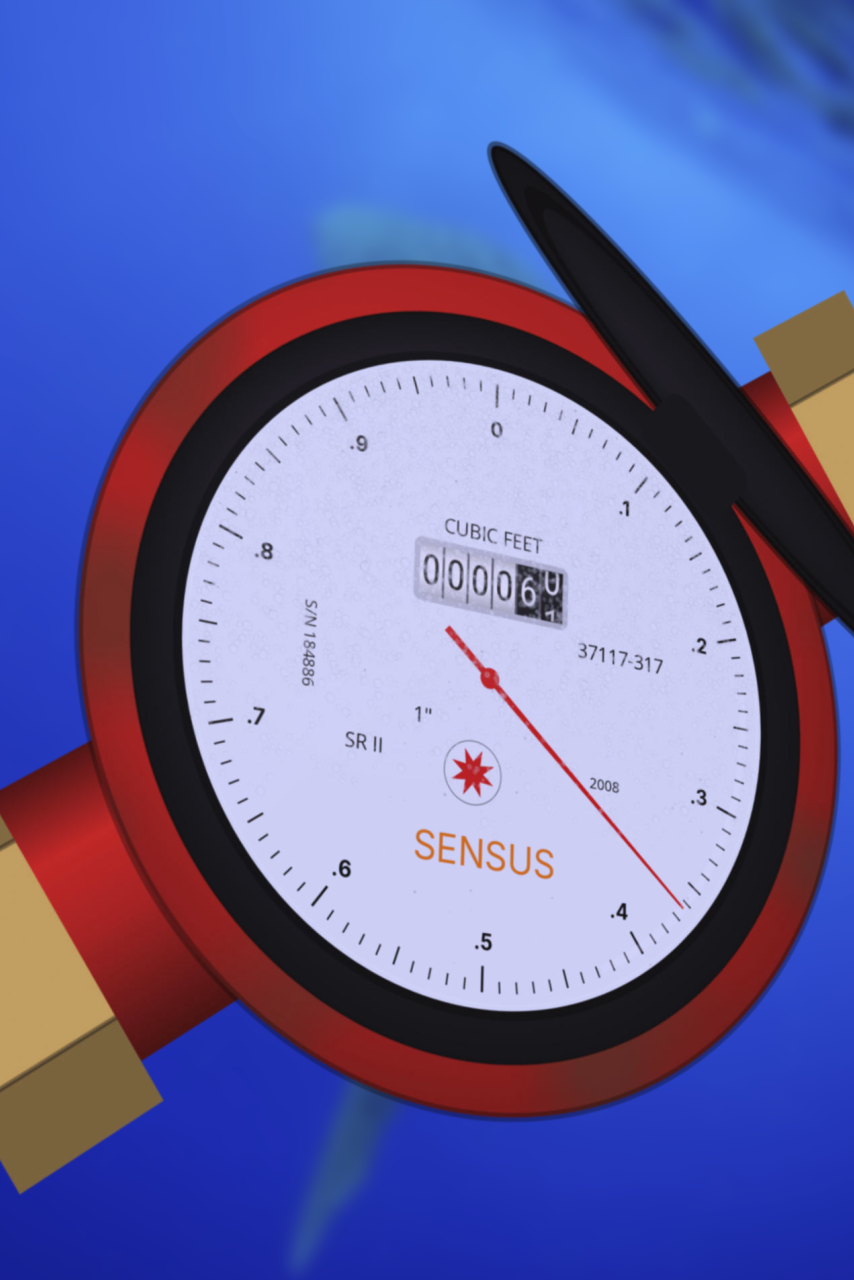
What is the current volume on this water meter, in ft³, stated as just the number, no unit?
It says 60.36
